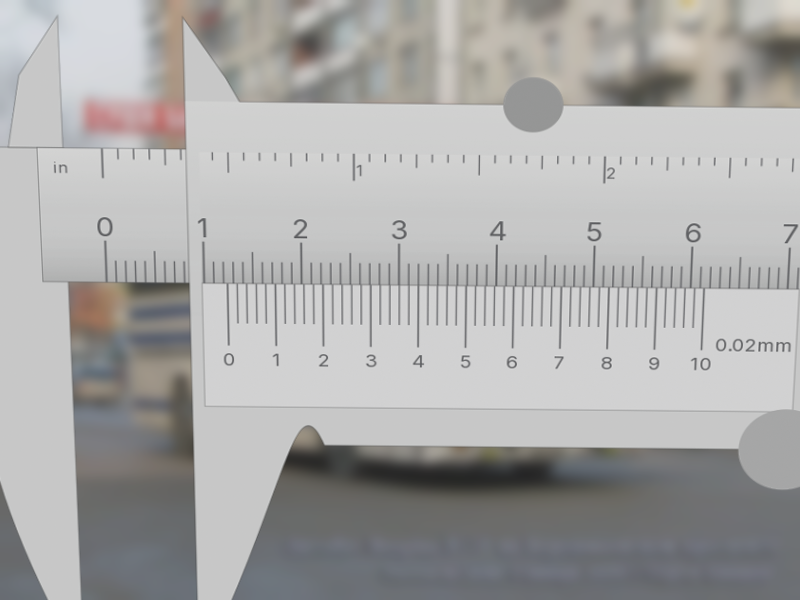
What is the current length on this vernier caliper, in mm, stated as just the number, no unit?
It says 12.4
